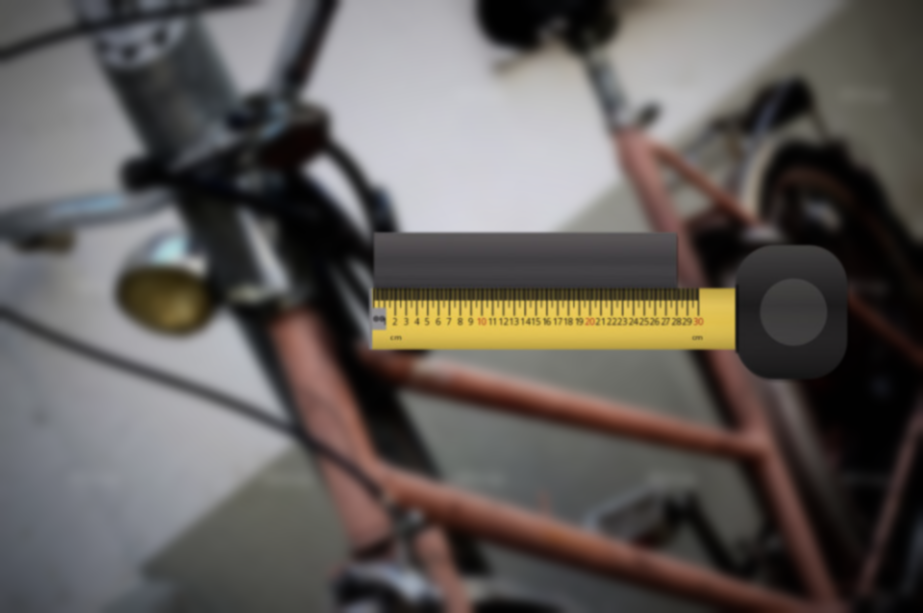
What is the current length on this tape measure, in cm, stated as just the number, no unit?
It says 28
